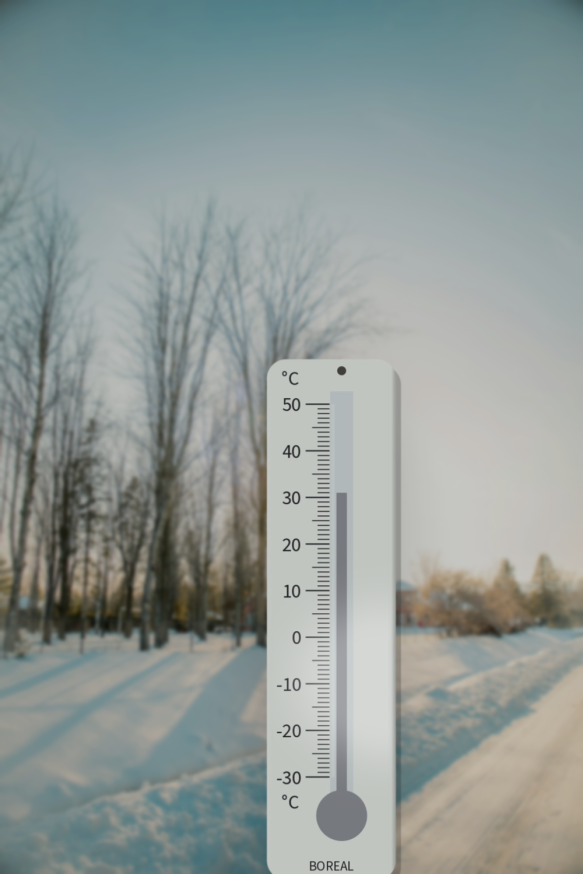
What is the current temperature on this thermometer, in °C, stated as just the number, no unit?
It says 31
